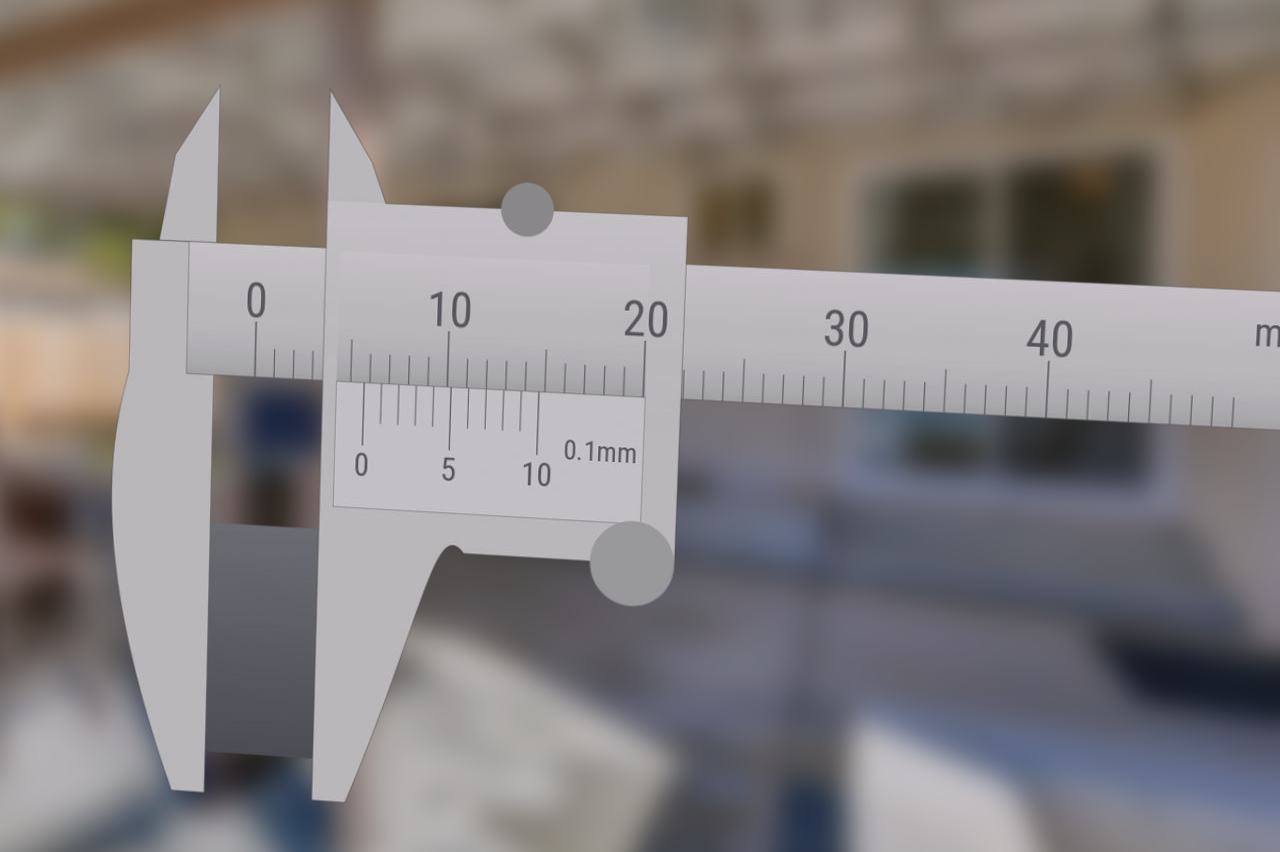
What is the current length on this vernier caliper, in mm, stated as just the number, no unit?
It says 5.7
